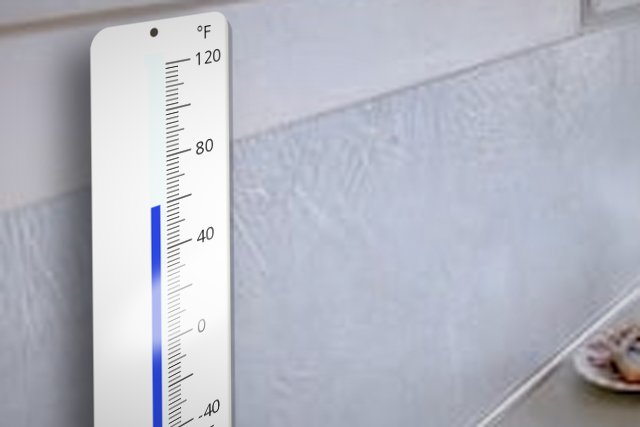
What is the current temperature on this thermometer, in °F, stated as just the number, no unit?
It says 60
